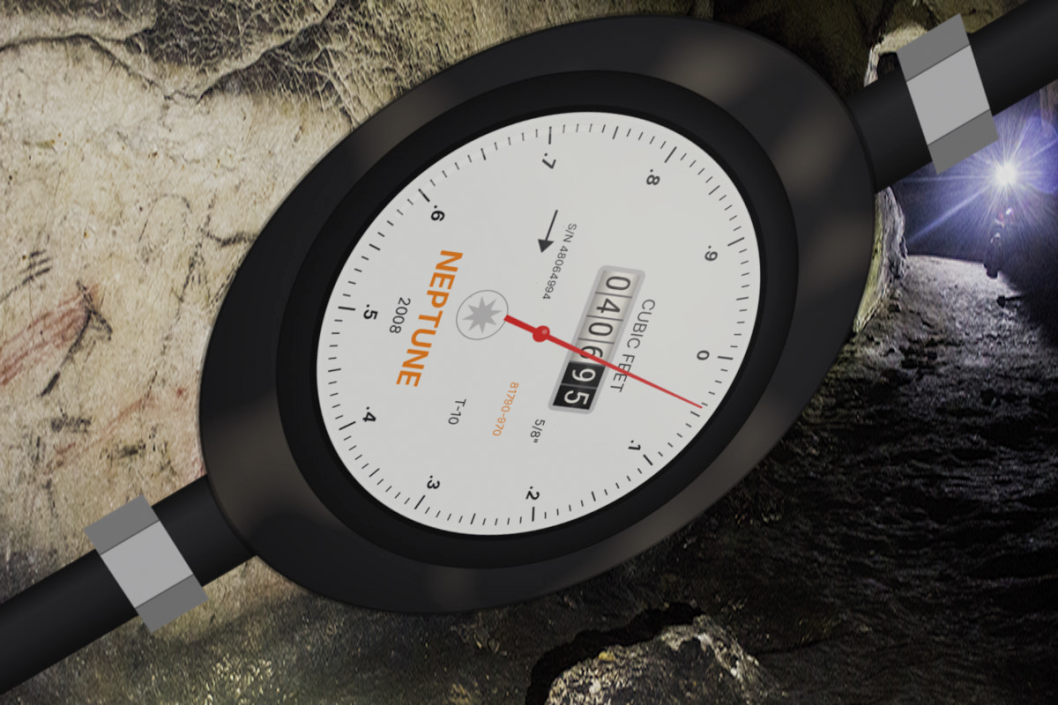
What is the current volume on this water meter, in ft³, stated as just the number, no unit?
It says 40695.04
